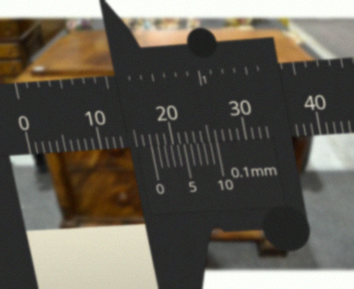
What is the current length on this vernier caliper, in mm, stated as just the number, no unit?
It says 17.0
